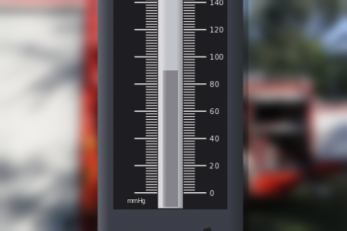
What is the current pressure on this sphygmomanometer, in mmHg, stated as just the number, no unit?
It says 90
